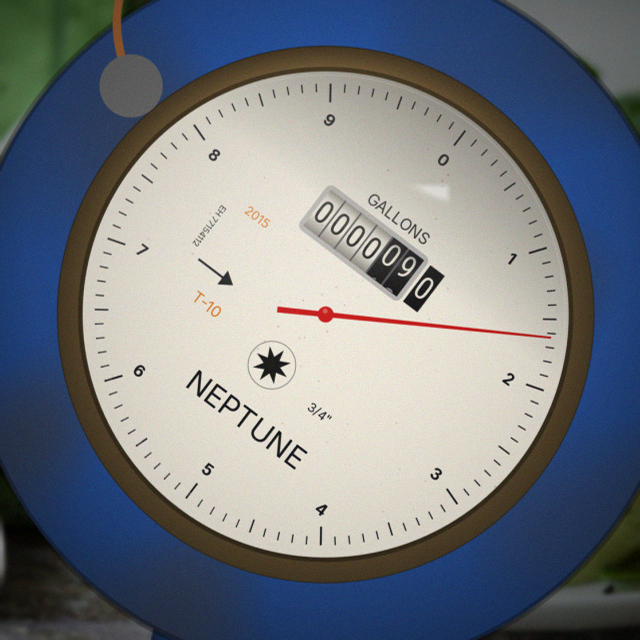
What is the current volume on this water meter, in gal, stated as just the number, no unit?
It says 91.6
